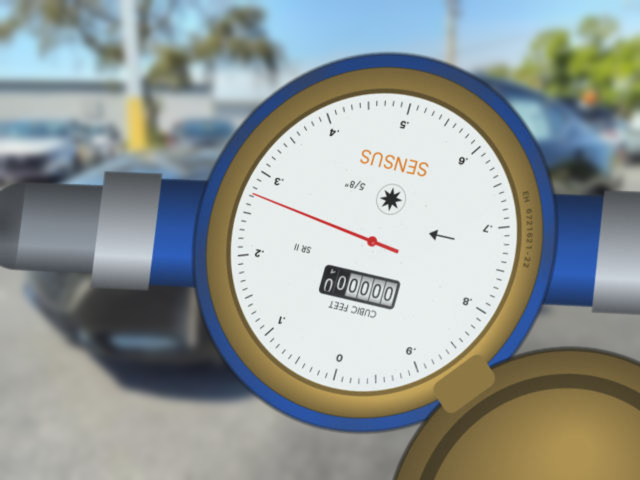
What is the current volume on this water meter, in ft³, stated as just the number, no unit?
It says 0.27
